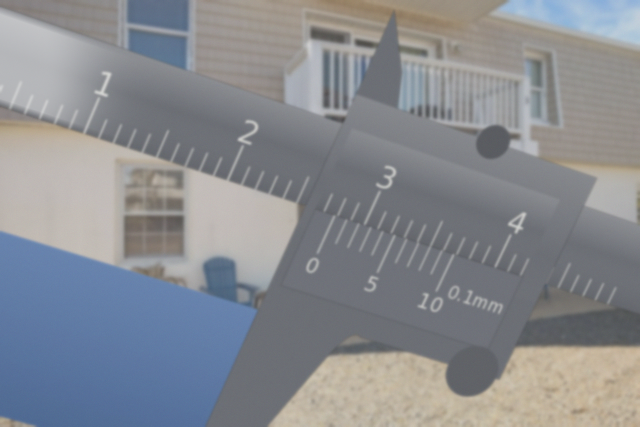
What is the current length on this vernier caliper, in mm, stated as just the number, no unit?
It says 27.8
